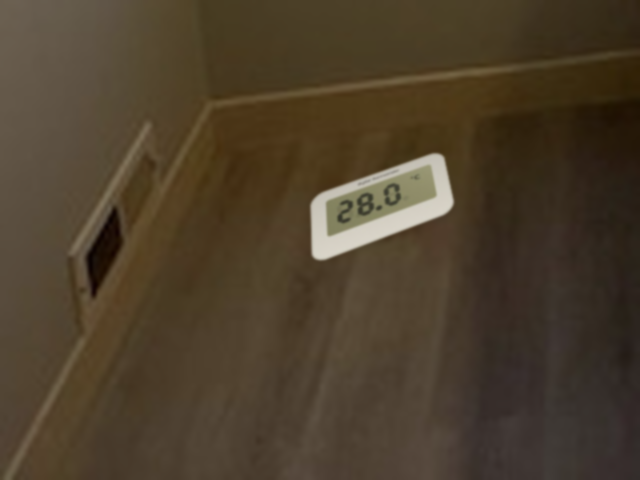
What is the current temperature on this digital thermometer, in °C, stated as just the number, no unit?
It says 28.0
